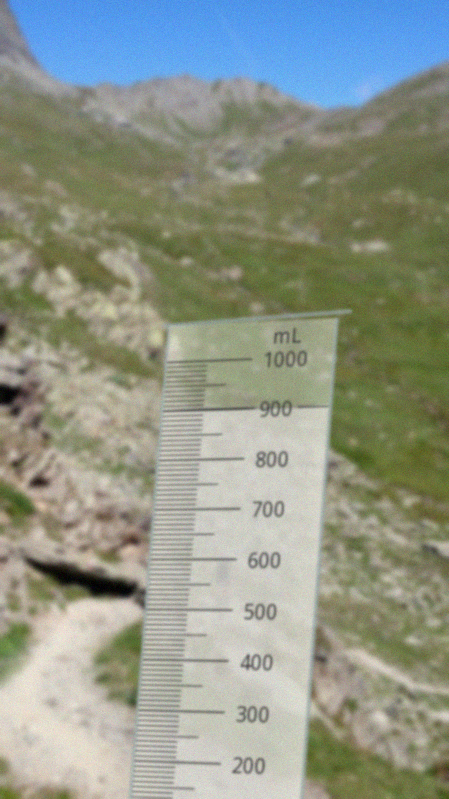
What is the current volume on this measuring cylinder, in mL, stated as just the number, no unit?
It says 900
